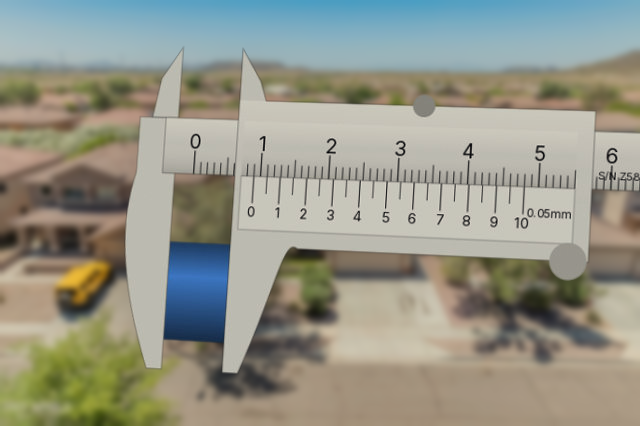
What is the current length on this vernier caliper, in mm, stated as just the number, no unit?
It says 9.0
